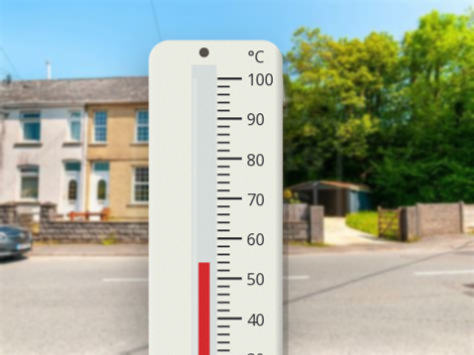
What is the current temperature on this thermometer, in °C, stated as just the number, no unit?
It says 54
